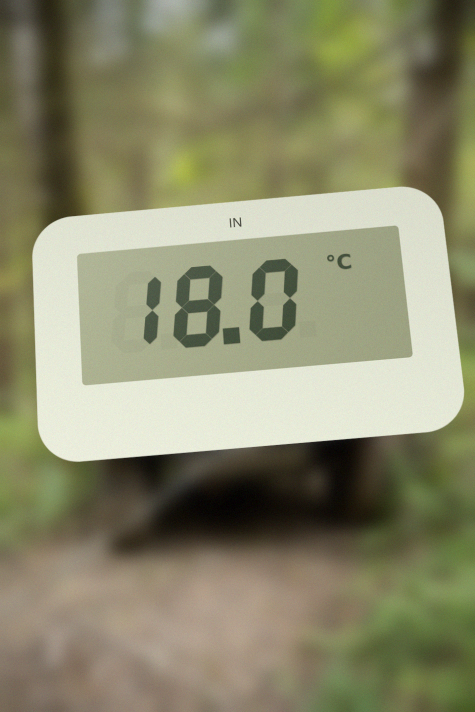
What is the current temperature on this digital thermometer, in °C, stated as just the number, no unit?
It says 18.0
